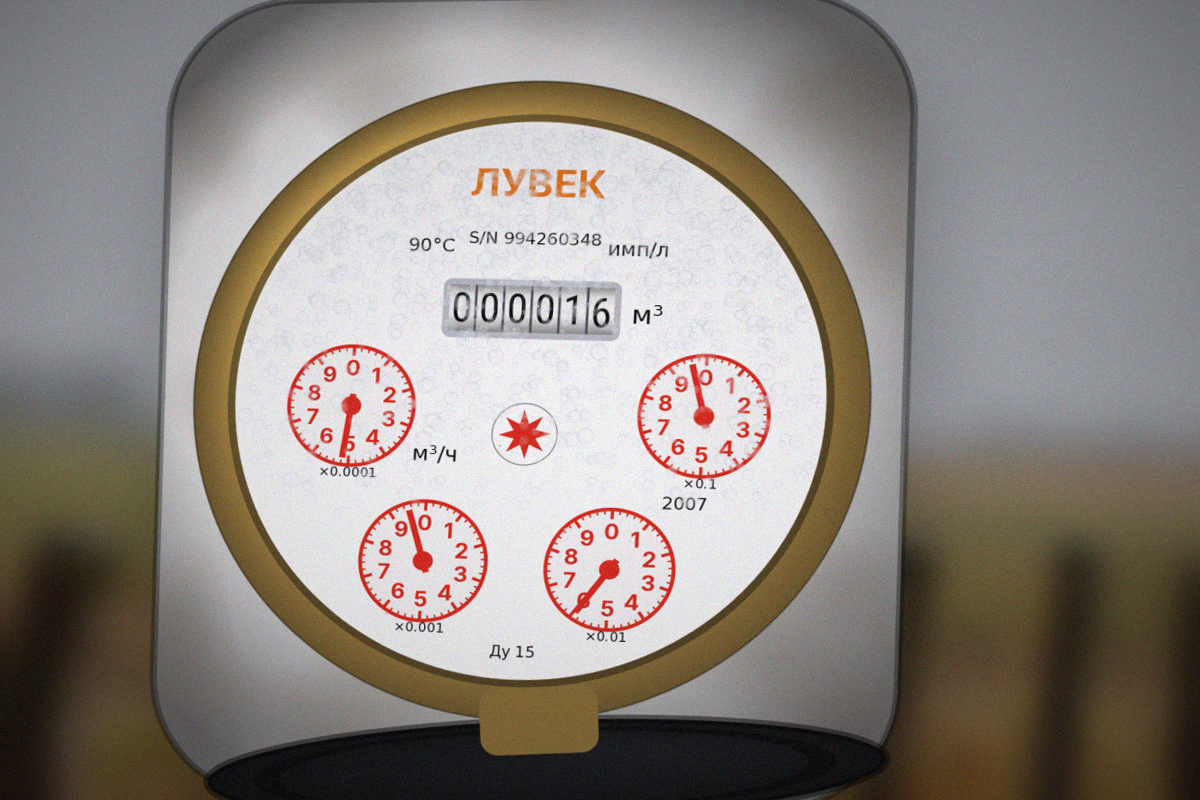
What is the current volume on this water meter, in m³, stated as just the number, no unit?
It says 15.9595
